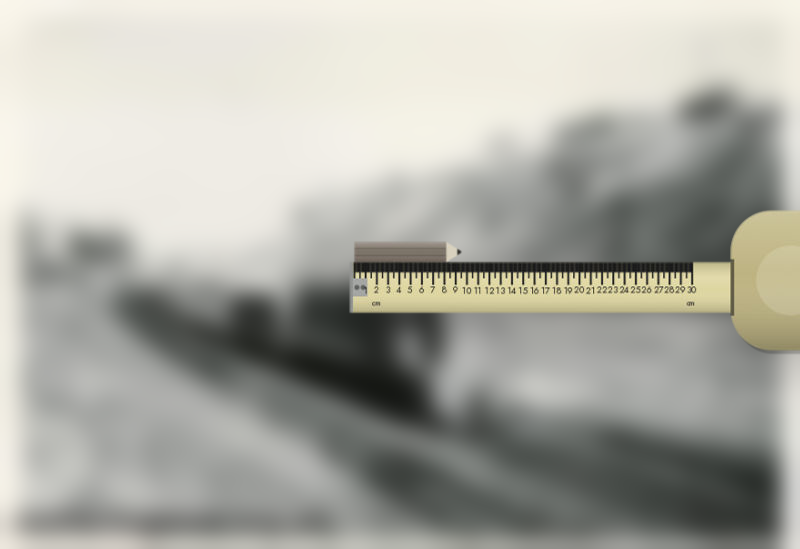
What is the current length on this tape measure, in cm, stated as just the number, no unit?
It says 9.5
